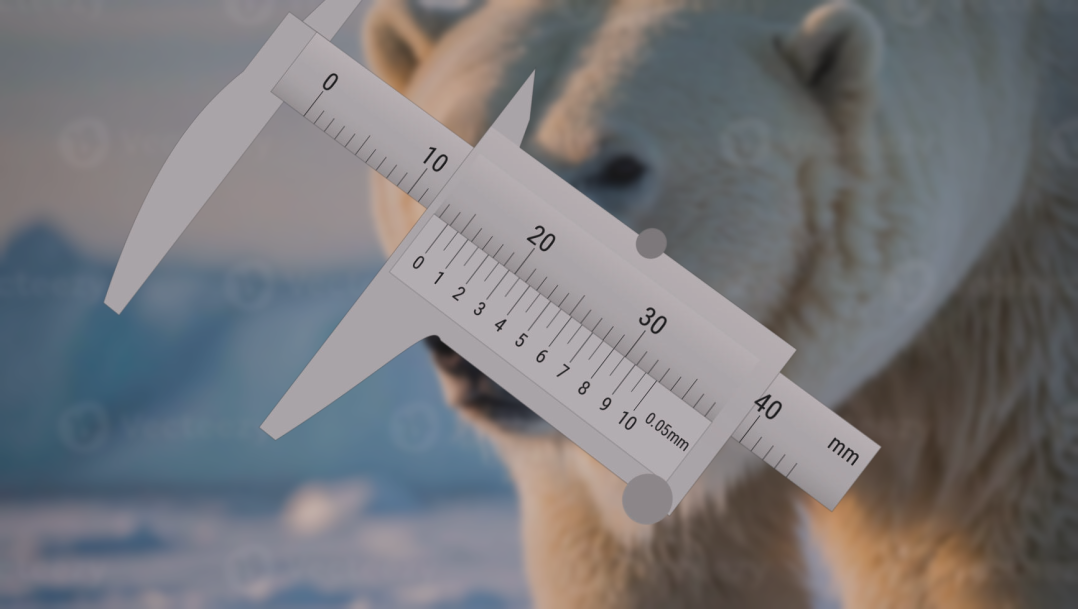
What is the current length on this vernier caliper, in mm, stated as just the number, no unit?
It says 13.8
